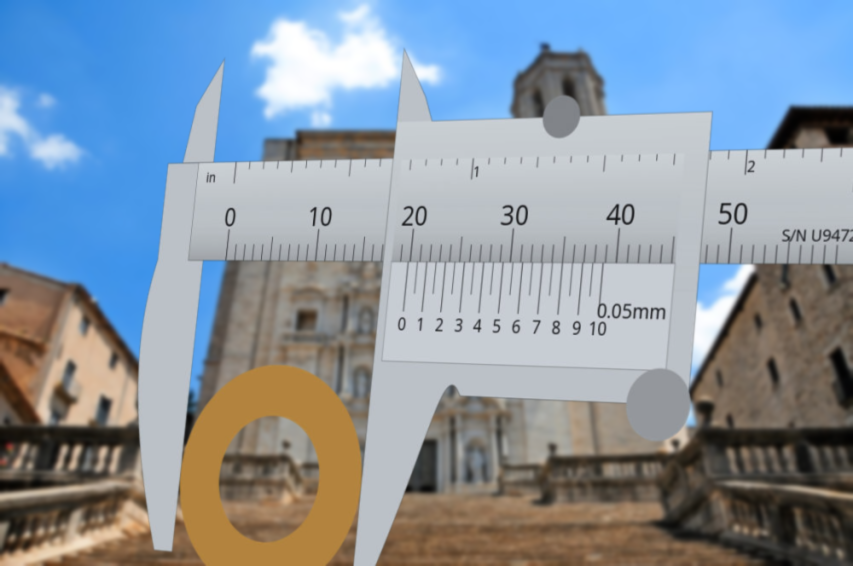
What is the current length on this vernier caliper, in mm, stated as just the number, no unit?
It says 19.8
